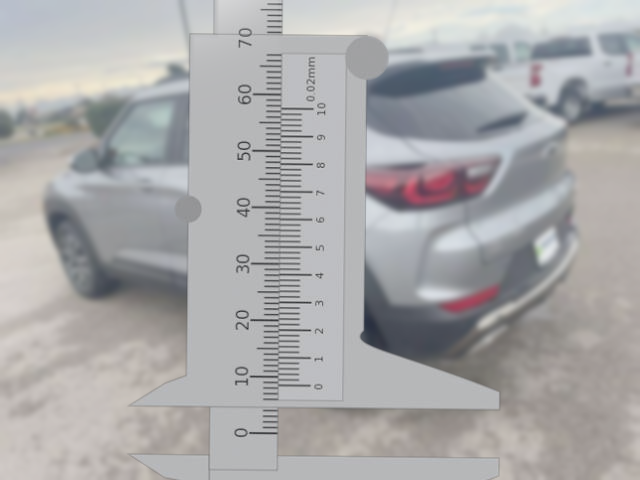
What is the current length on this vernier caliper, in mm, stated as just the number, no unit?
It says 8.5
